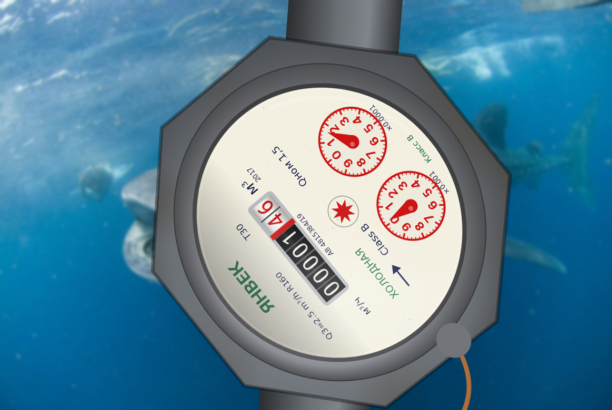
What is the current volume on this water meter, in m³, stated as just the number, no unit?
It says 1.4601
